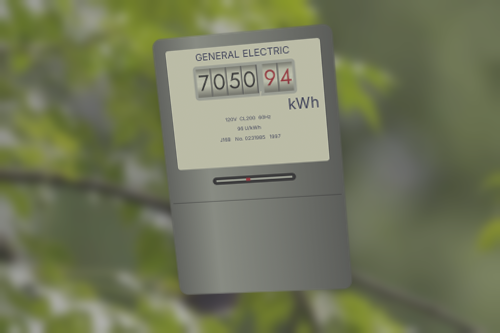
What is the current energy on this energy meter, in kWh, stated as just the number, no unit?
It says 7050.94
